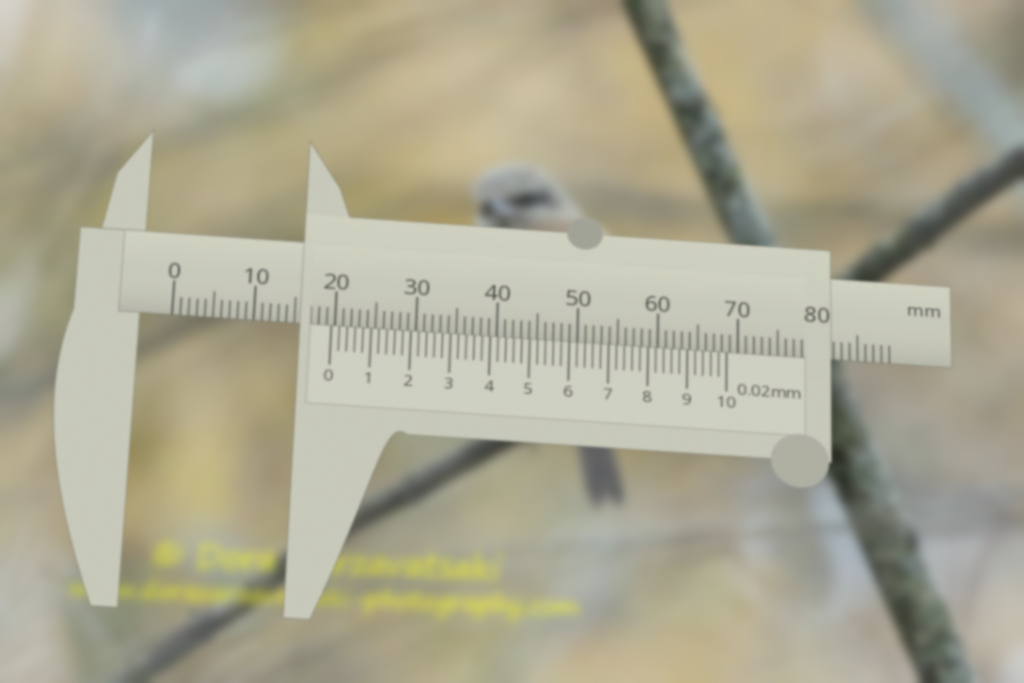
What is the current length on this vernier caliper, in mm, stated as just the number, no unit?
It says 19.6
